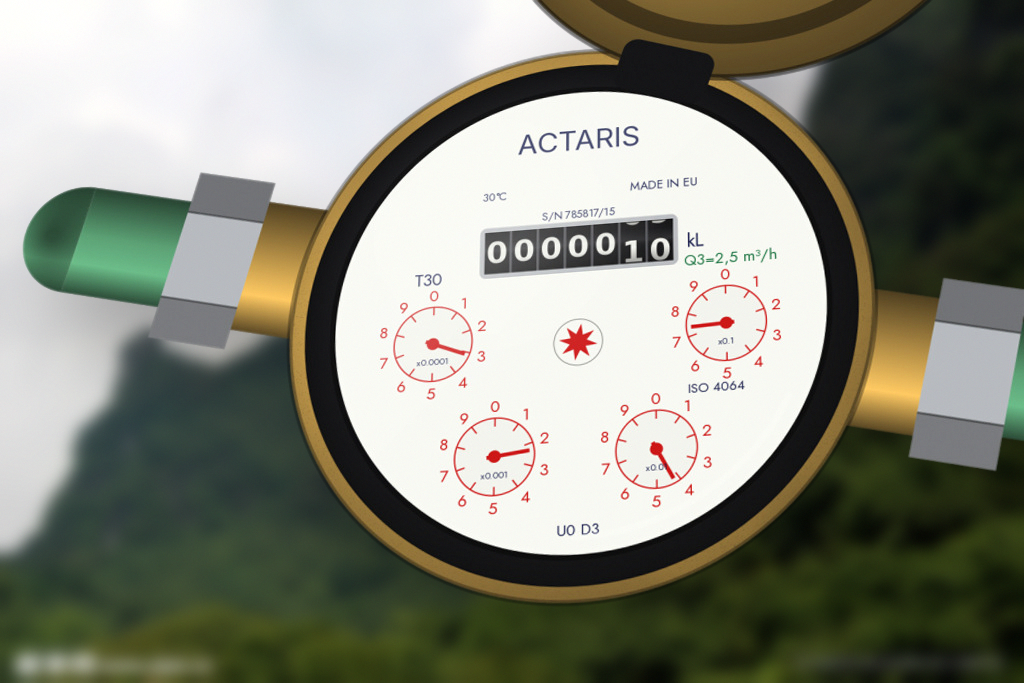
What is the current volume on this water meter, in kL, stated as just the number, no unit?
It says 9.7423
